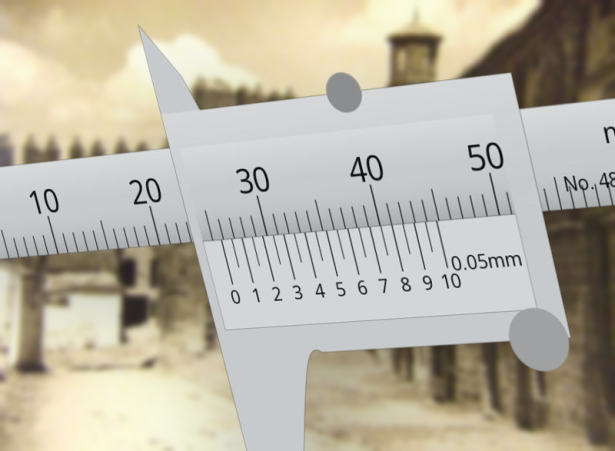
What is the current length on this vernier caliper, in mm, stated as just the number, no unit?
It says 25.8
